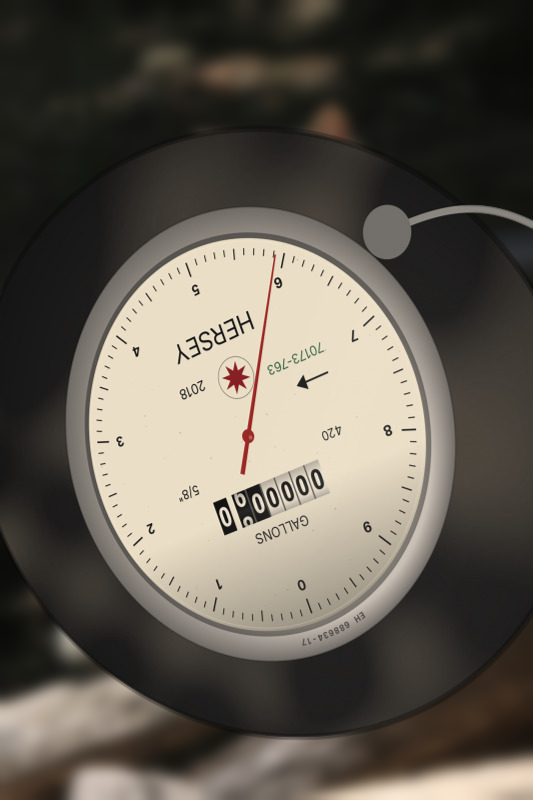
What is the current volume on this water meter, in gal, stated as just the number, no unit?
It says 85.9
